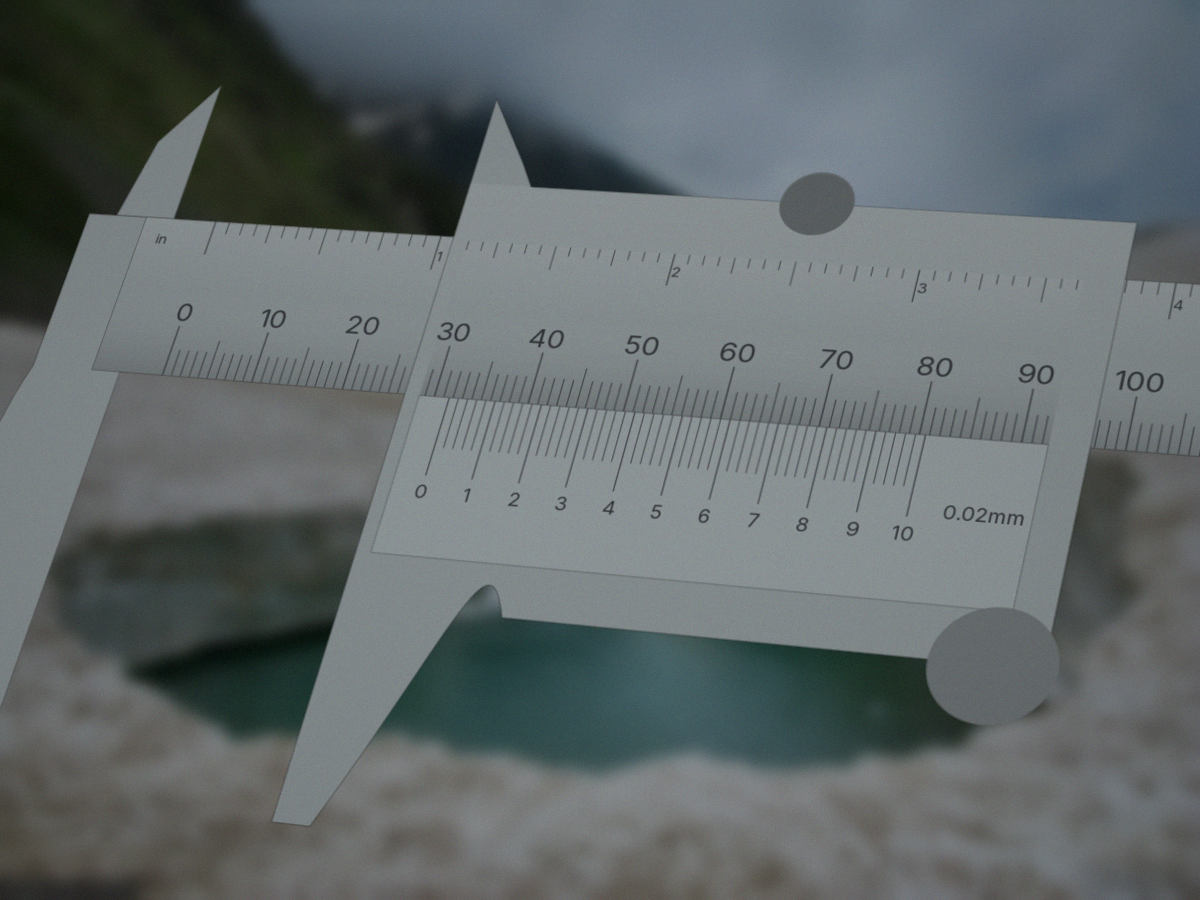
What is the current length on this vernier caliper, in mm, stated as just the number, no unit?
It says 31.6
